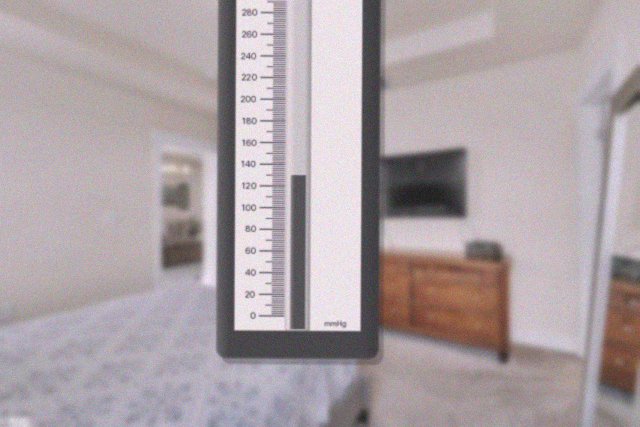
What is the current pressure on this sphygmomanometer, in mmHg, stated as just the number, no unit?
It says 130
